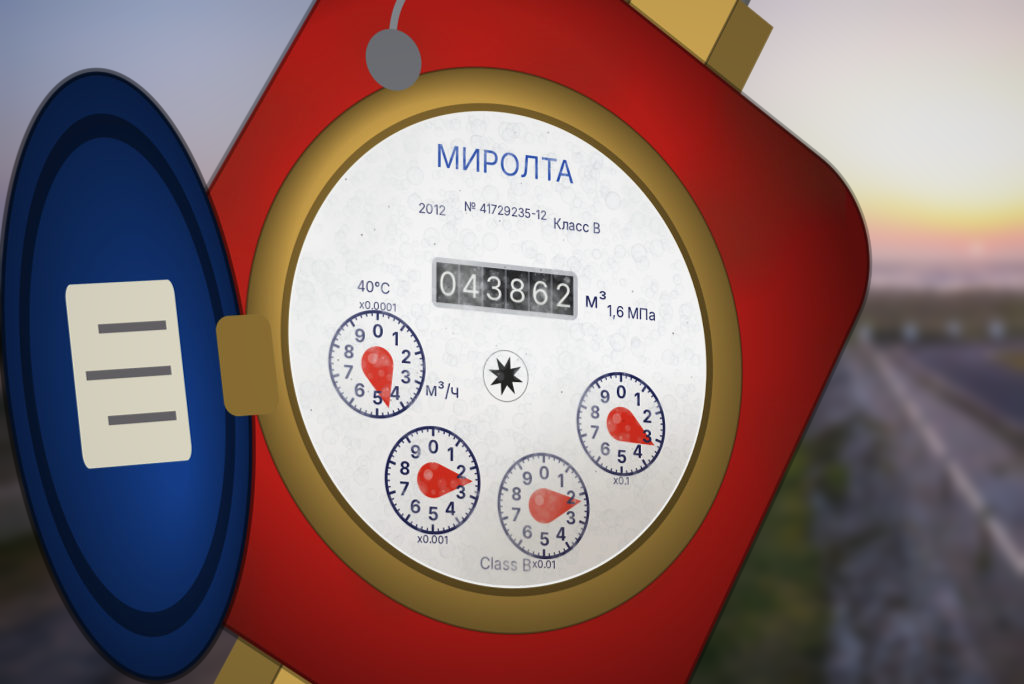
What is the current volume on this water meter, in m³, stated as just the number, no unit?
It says 43862.3224
